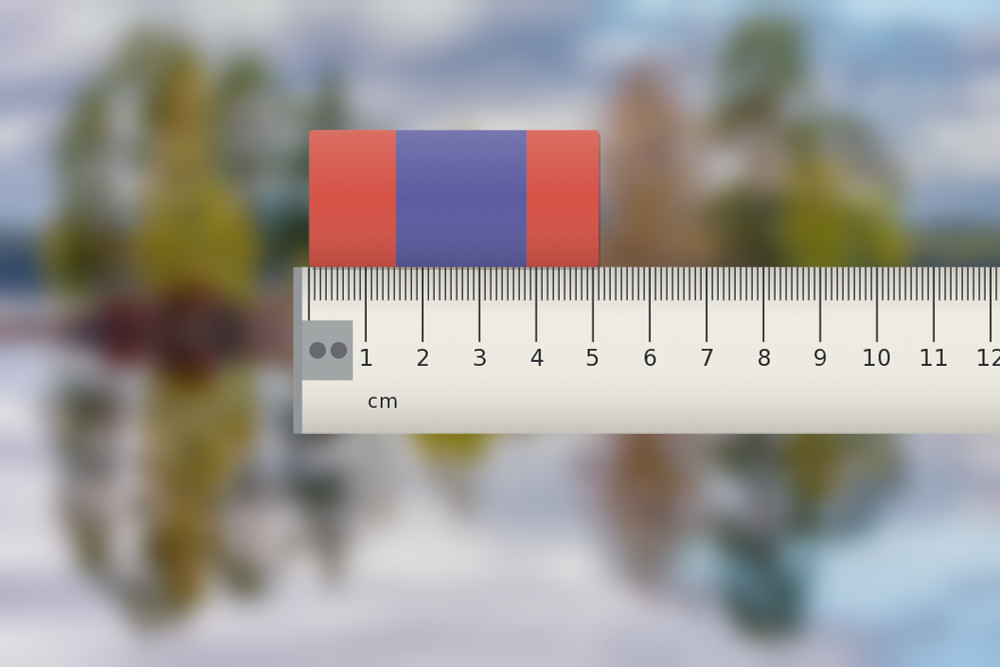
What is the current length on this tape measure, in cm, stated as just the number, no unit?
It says 5.1
